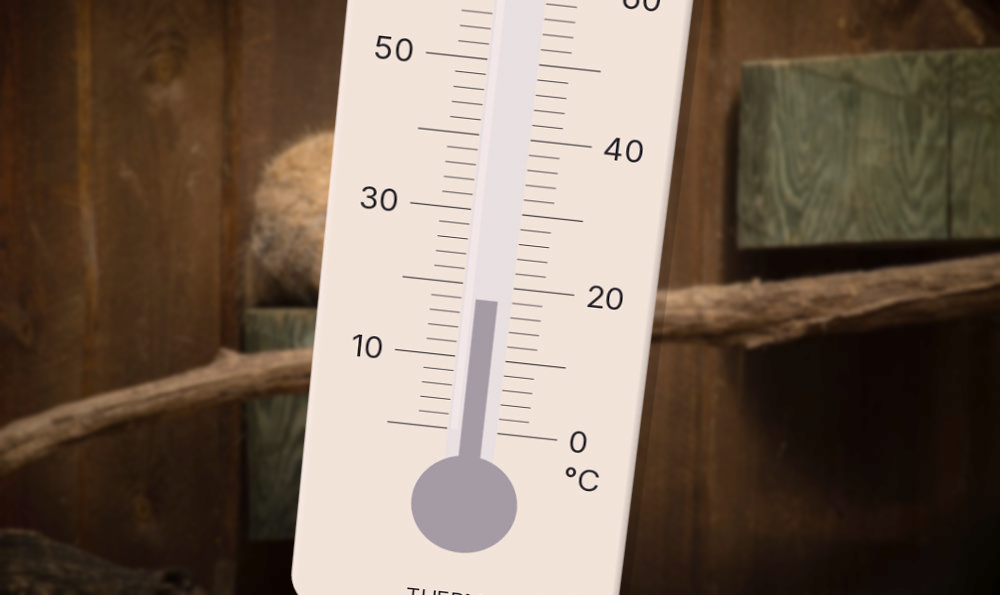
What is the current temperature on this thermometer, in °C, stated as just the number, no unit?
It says 18
